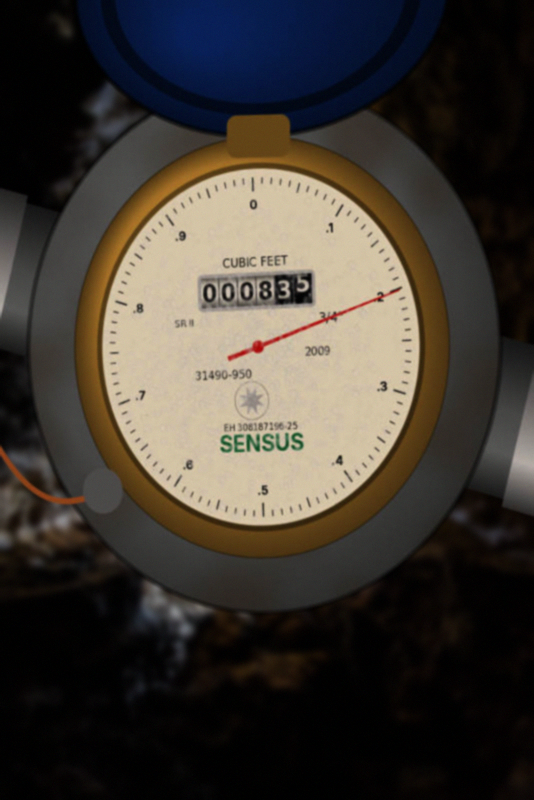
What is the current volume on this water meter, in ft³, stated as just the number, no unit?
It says 835.20
